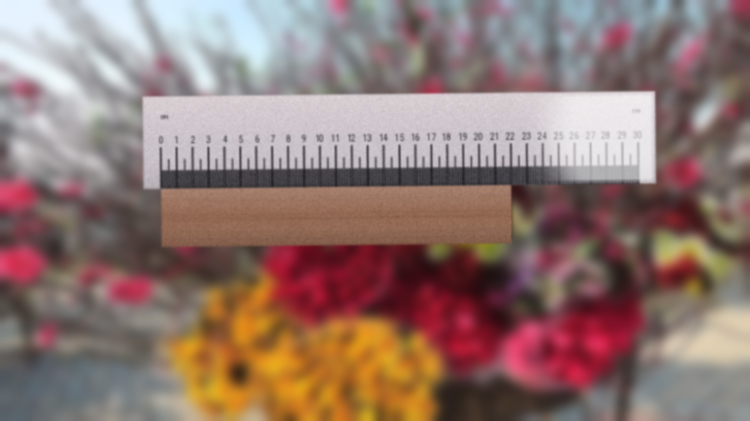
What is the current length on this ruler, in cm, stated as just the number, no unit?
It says 22
